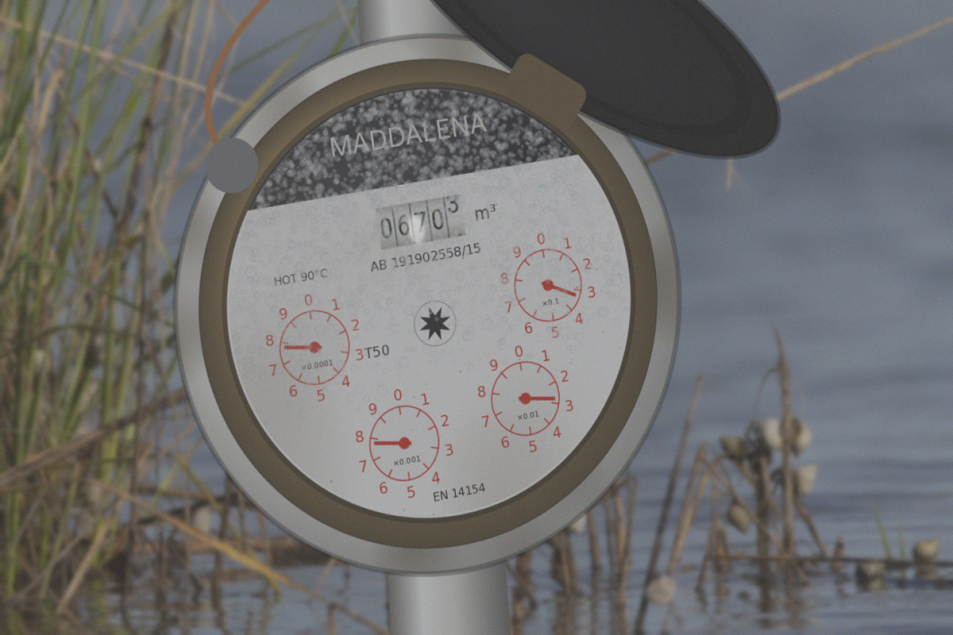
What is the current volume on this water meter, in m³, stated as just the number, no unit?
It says 6703.3277
